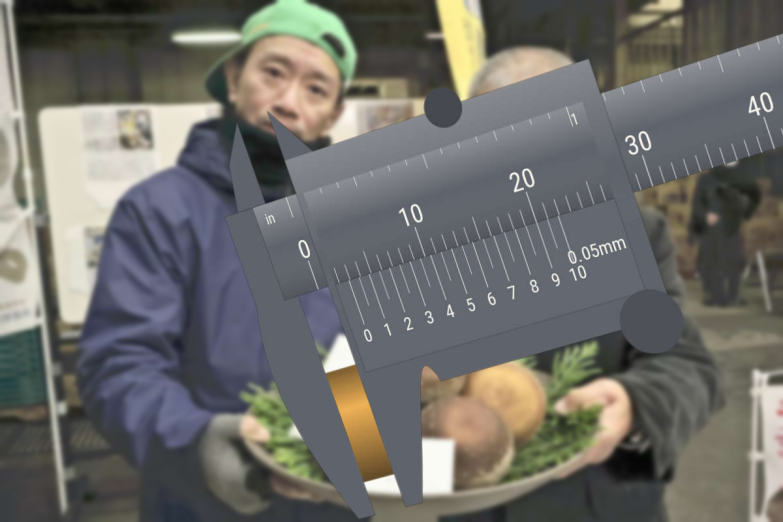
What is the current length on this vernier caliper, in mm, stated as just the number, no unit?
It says 2.9
